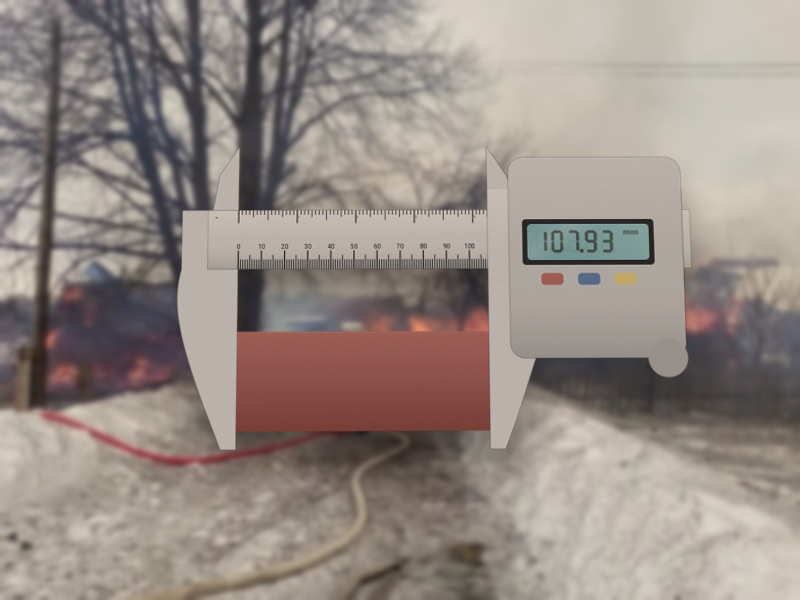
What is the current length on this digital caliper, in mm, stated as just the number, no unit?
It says 107.93
